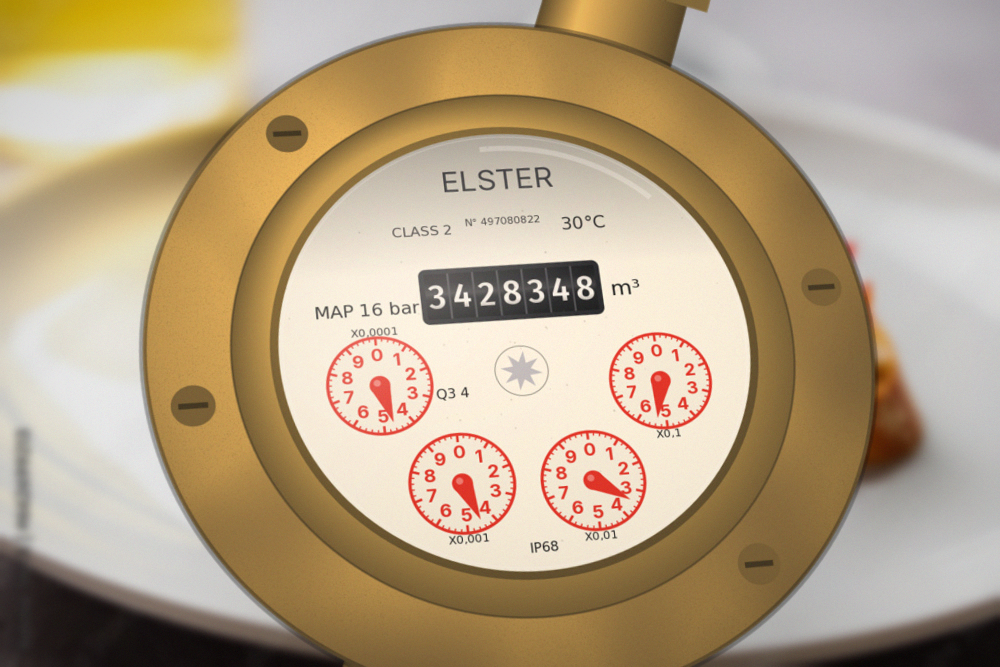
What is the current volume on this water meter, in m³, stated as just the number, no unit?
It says 3428348.5344
